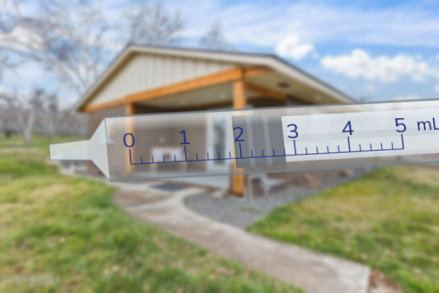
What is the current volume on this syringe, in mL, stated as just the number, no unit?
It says 1.9
